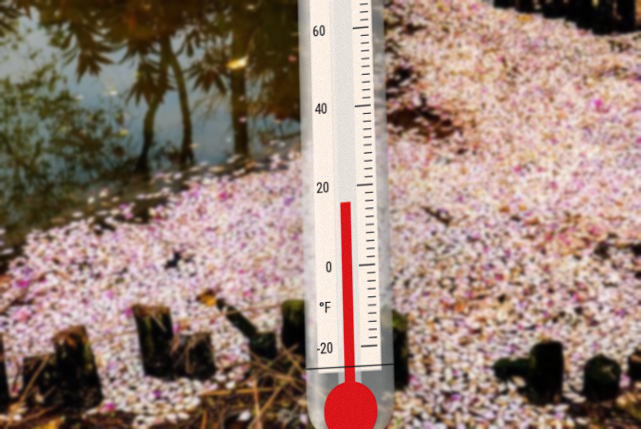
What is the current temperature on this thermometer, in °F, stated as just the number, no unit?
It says 16
